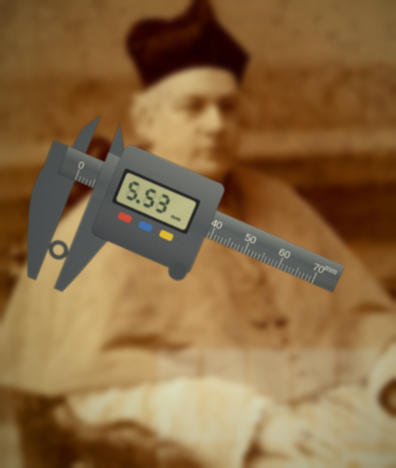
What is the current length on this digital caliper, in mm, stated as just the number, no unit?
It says 5.53
